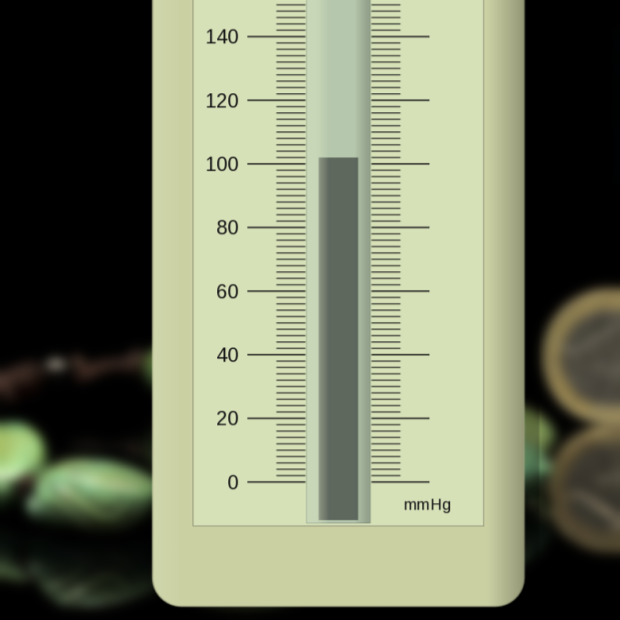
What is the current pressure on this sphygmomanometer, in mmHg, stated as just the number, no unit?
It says 102
